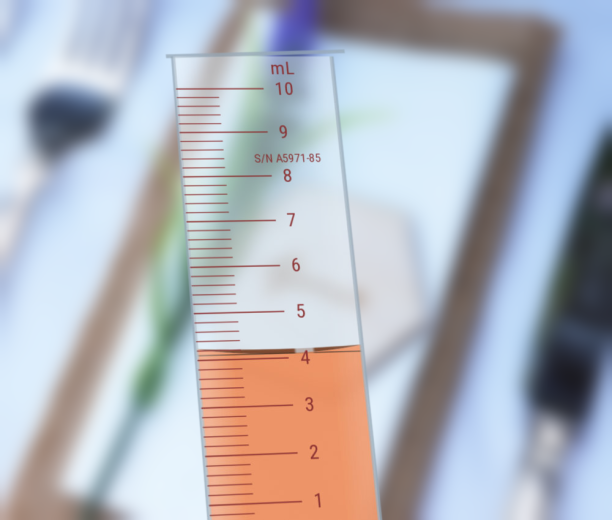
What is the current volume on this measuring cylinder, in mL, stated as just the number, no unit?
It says 4.1
